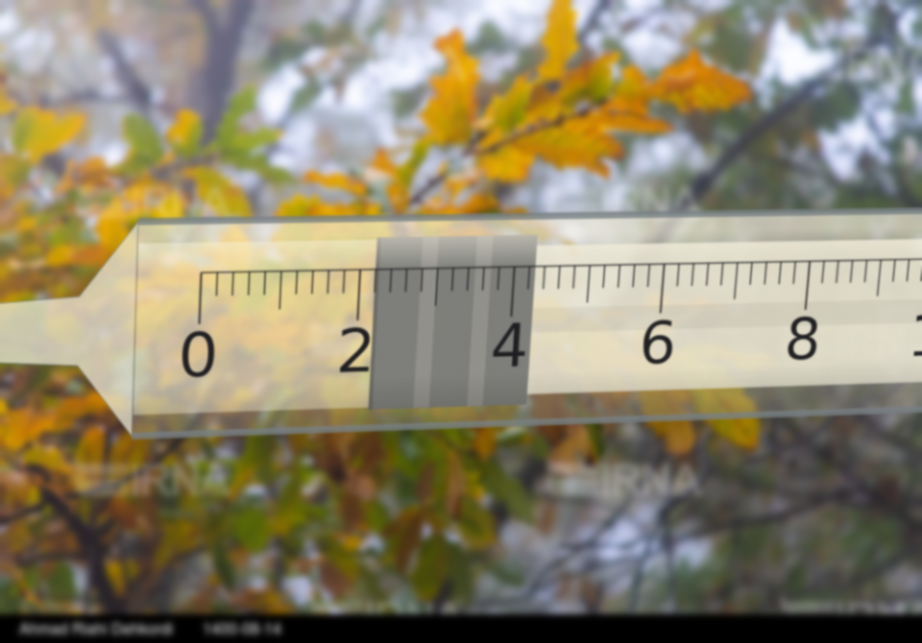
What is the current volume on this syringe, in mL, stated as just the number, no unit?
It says 2.2
